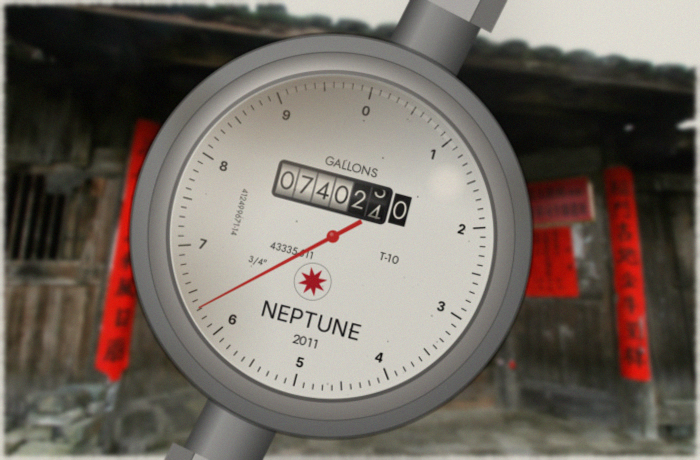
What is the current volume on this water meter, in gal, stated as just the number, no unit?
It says 740236.3
